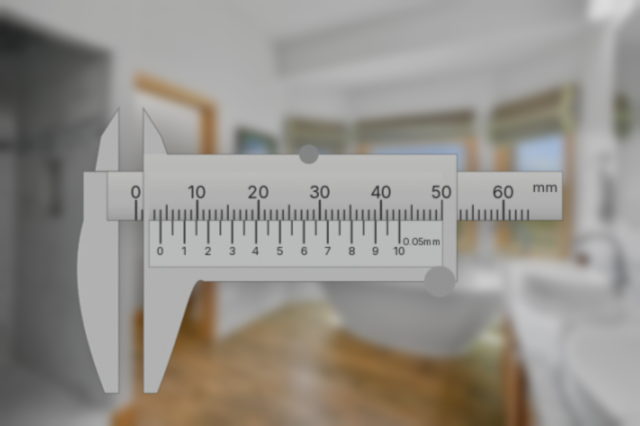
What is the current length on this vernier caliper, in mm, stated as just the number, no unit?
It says 4.0
